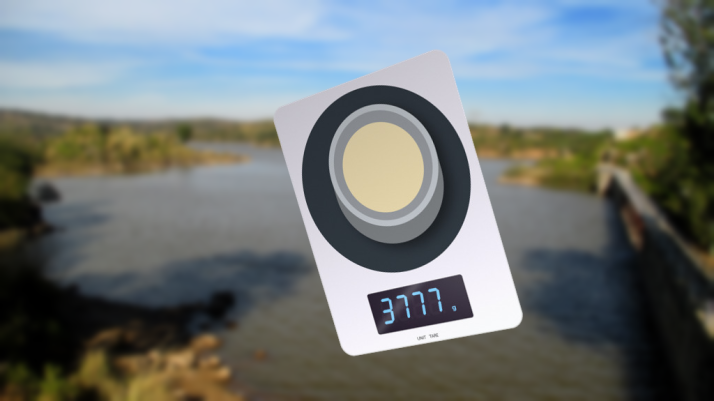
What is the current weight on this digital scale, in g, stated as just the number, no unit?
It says 3777
